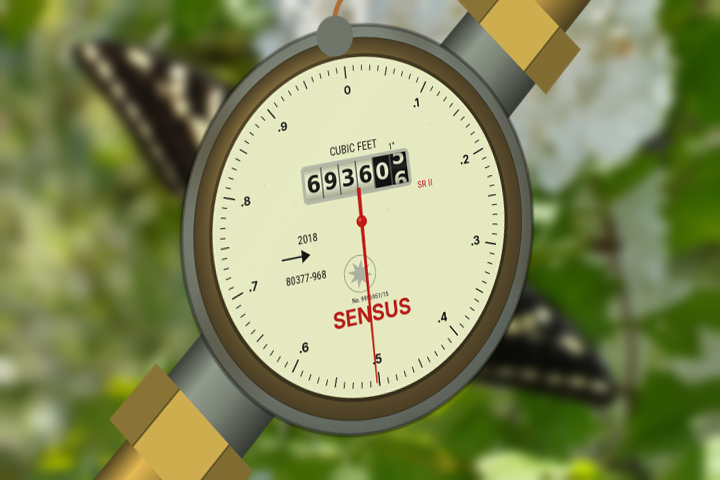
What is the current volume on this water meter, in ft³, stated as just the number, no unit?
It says 693605.50
